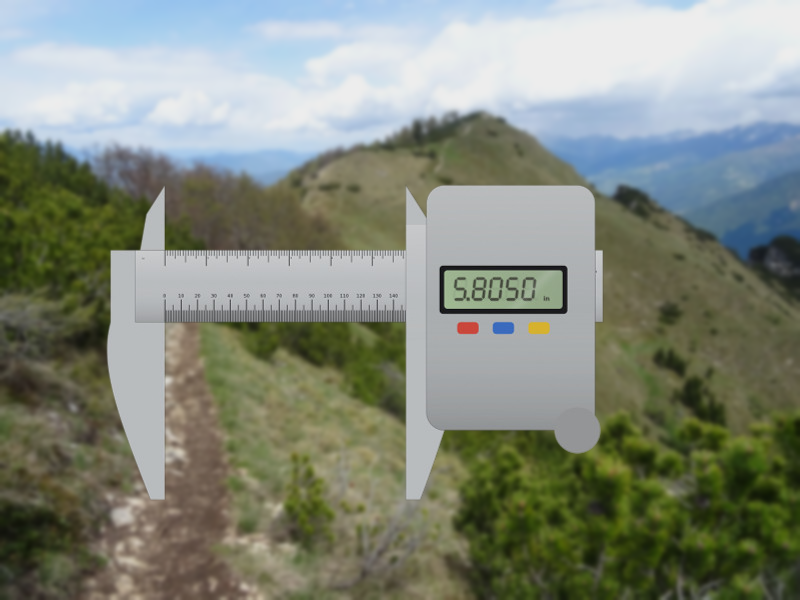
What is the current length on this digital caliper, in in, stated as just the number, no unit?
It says 5.8050
